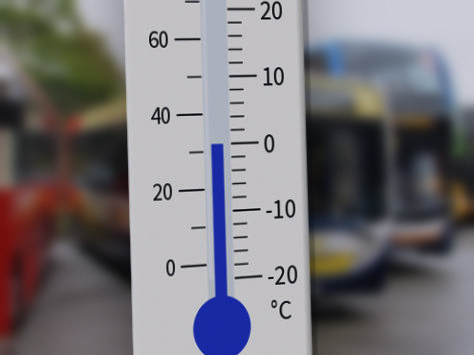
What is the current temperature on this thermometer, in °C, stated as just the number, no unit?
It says 0
